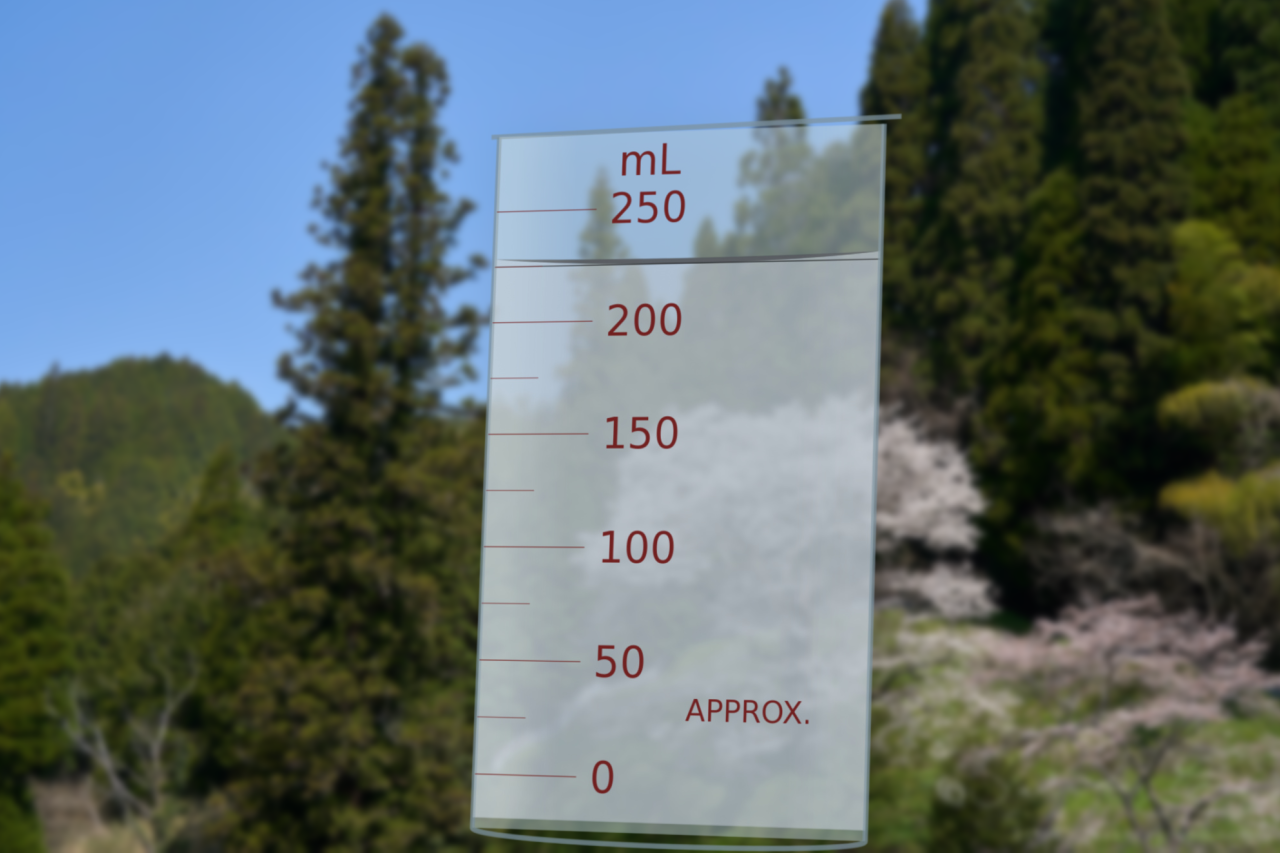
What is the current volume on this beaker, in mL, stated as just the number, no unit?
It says 225
